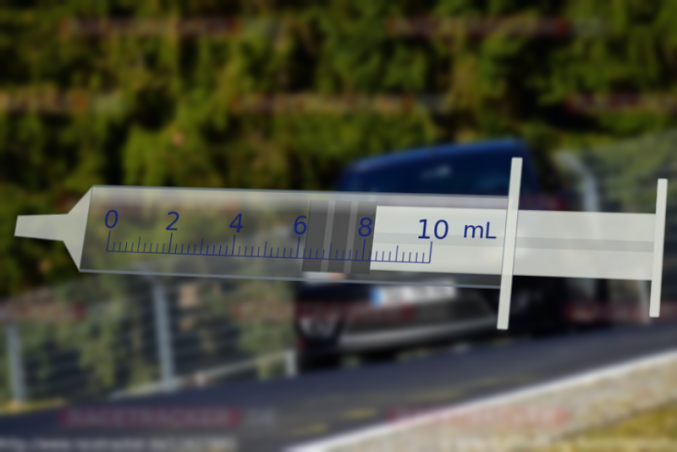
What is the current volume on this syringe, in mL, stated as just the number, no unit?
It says 6.2
